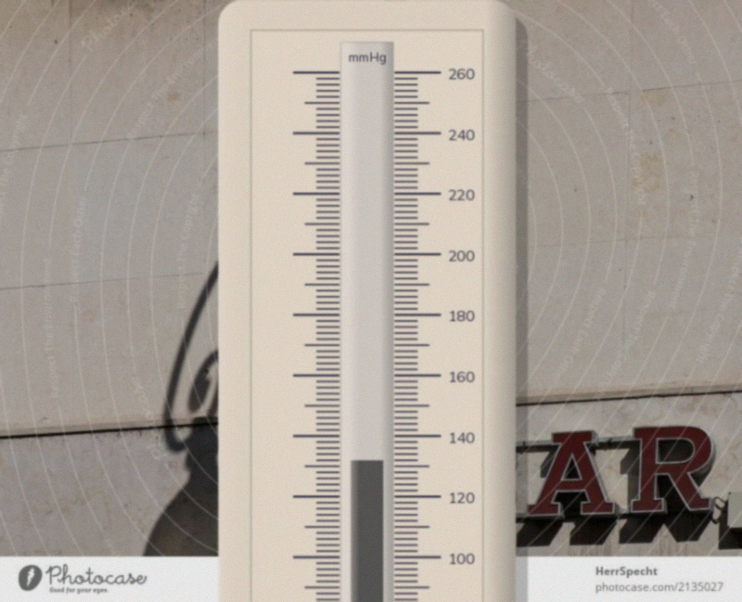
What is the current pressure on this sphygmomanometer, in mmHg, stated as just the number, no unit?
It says 132
